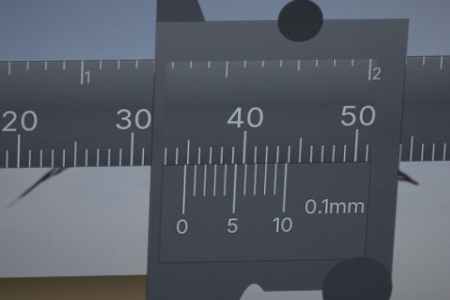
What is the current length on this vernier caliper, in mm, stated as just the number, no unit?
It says 34.8
